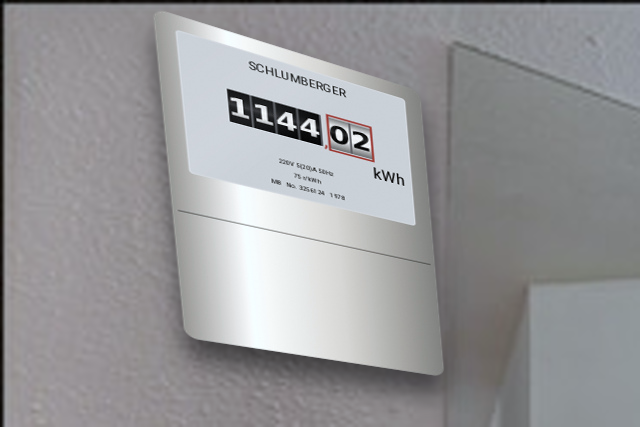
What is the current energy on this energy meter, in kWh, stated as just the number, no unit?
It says 1144.02
